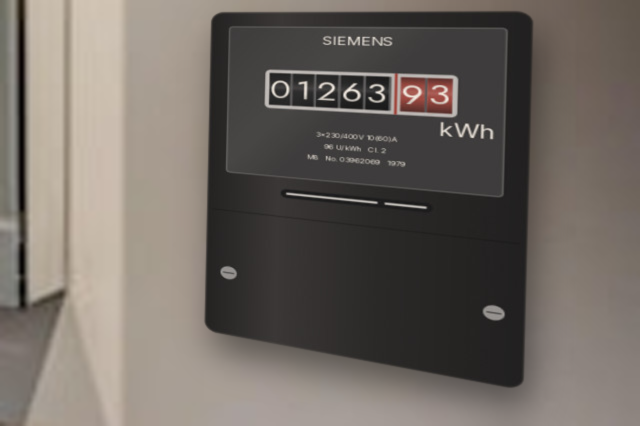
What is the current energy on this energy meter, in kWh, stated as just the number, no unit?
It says 1263.93
